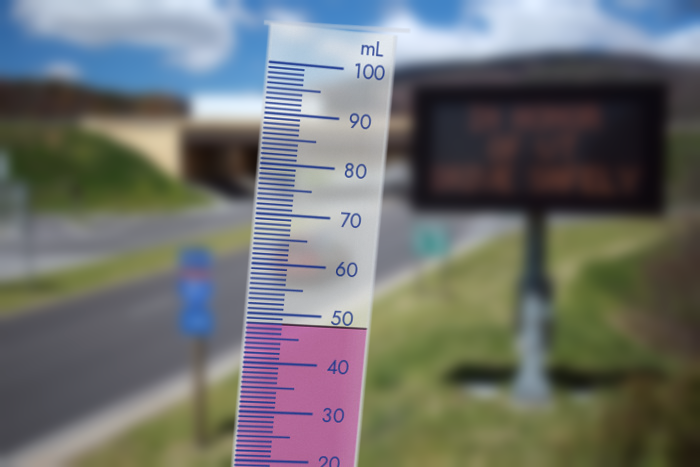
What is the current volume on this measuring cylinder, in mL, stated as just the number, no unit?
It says 48
